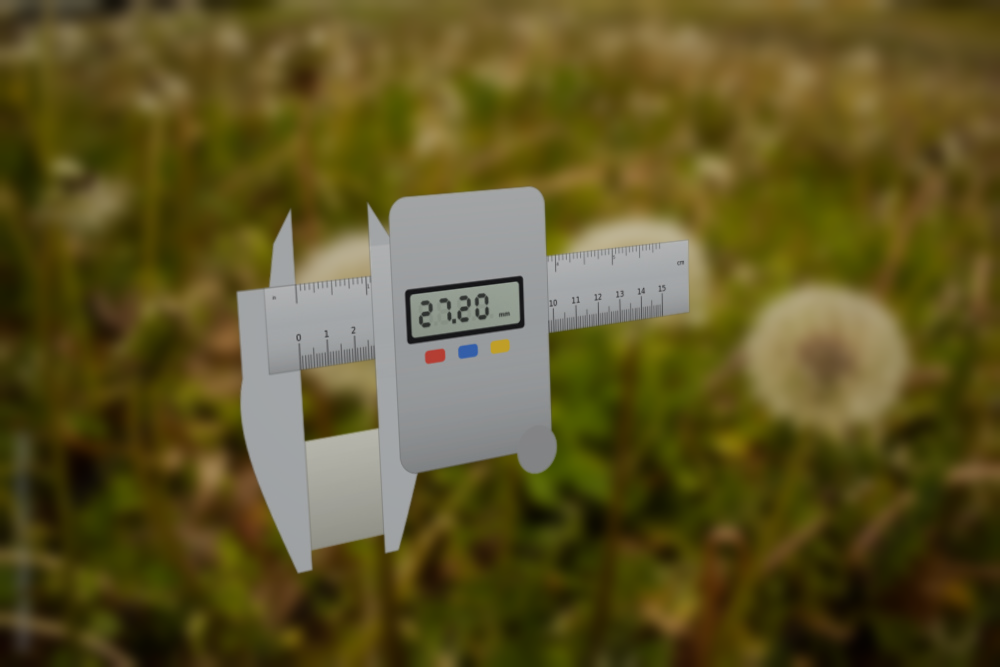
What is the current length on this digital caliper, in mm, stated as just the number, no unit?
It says 27.20
